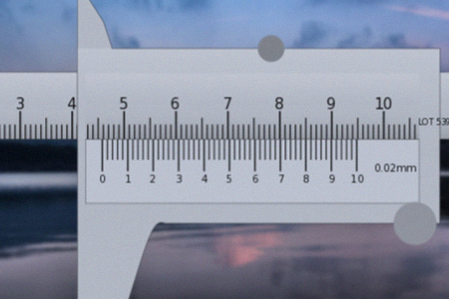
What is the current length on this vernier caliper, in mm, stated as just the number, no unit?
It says 45.8
